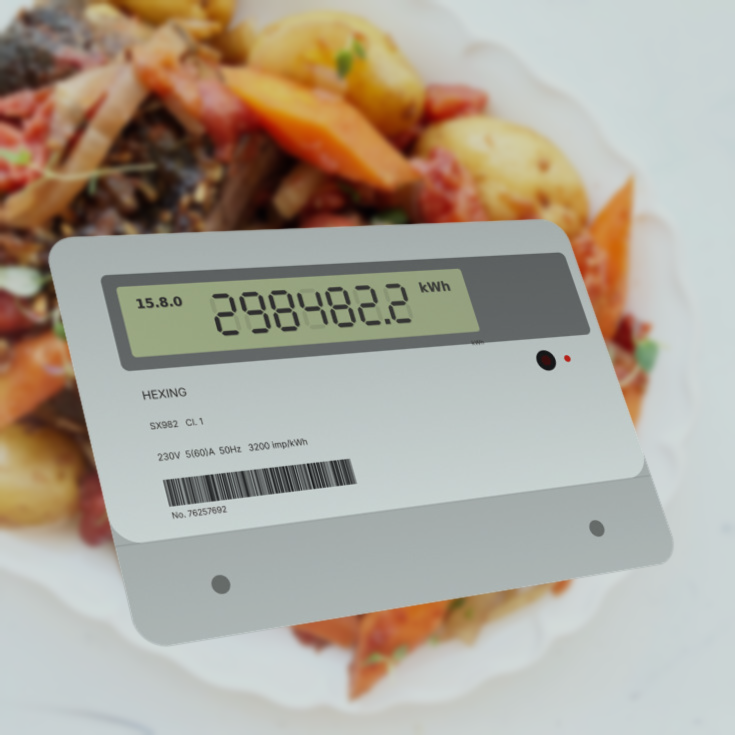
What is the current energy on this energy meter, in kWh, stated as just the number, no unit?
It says 298482.2
